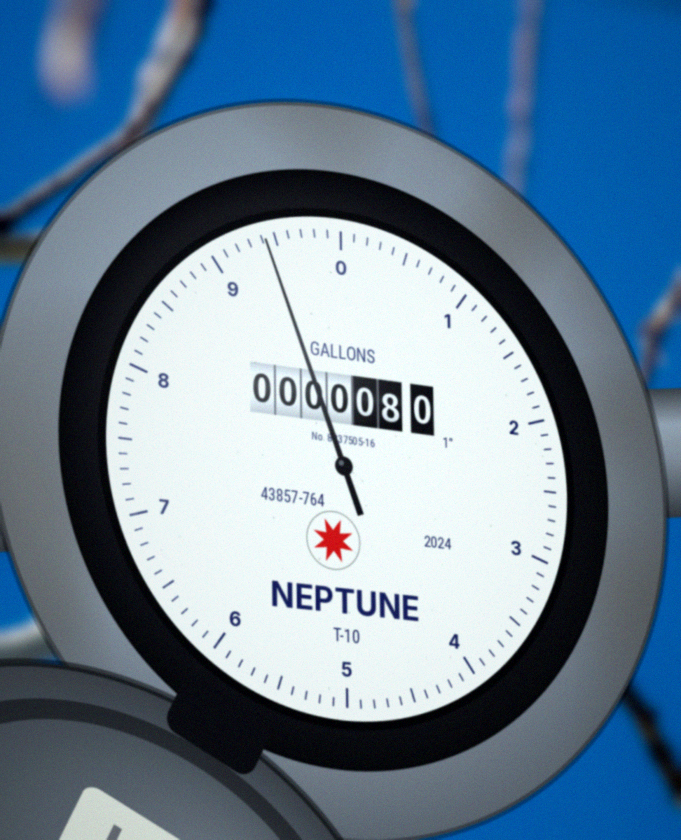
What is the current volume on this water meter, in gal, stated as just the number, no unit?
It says 79.4
